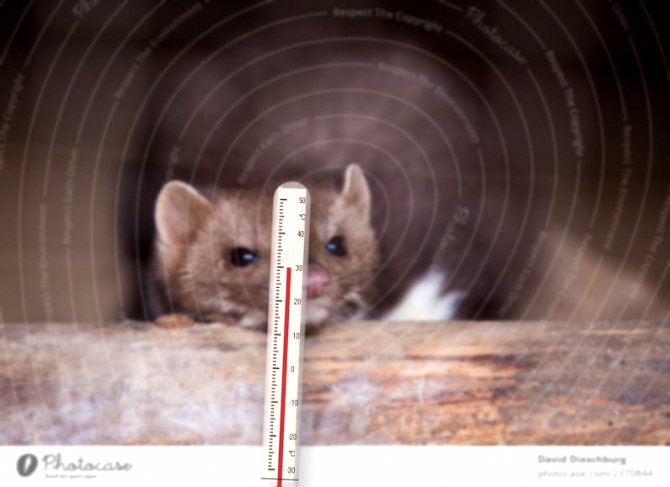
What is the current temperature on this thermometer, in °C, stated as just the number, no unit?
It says 30
